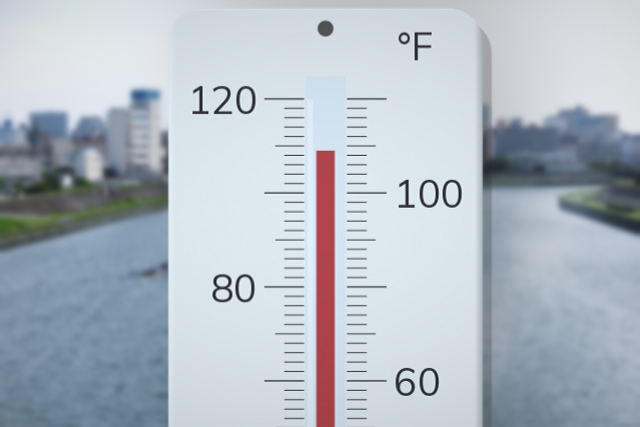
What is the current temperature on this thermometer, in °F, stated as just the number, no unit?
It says 109
